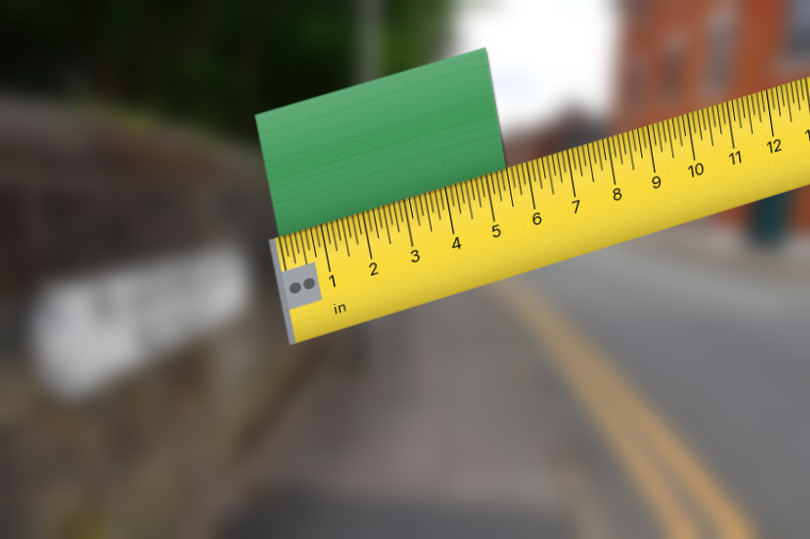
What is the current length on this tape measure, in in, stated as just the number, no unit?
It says 5.5
